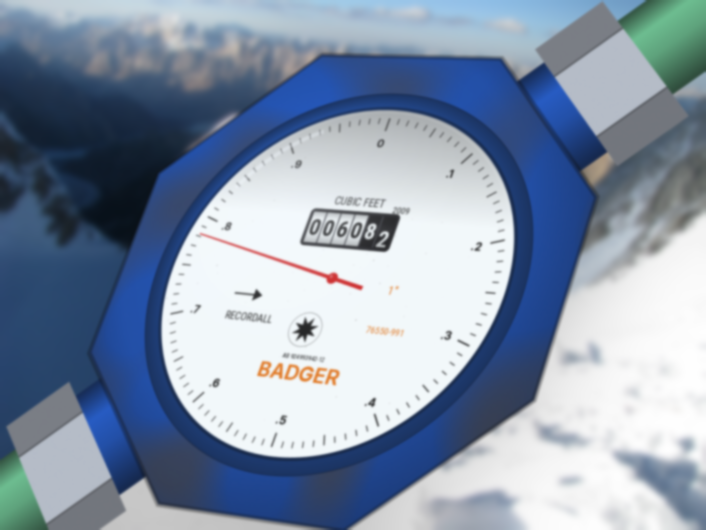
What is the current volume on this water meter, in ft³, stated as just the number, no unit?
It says 6081.78
